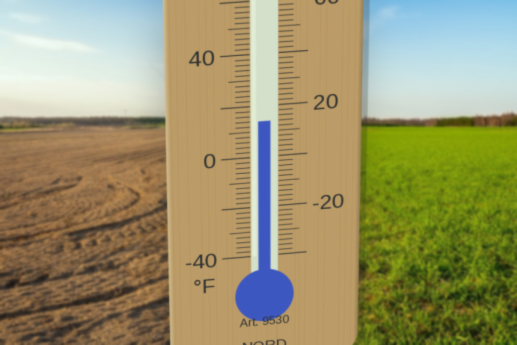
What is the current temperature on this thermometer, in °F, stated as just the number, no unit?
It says 14
